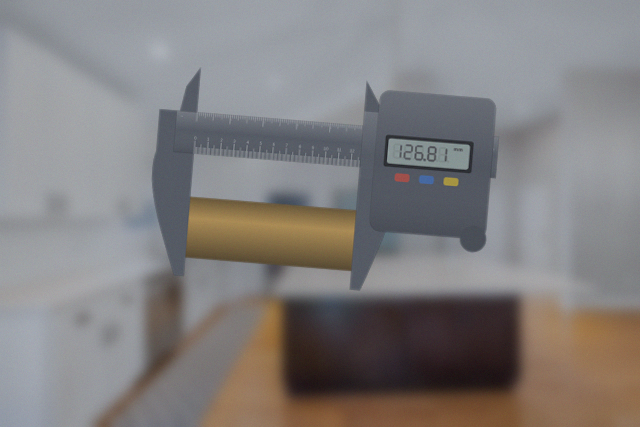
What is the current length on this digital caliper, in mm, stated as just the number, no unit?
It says 126.81
